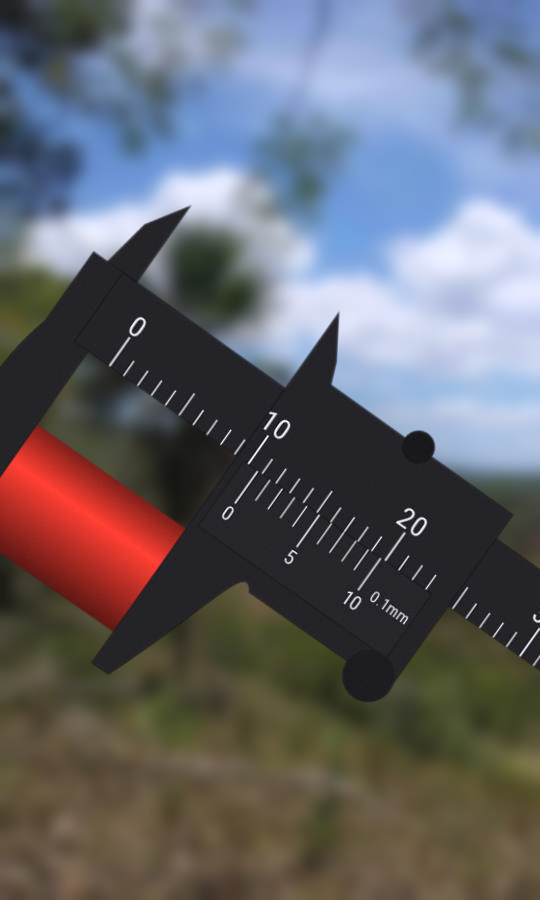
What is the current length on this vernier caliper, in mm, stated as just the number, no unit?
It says 10.7
